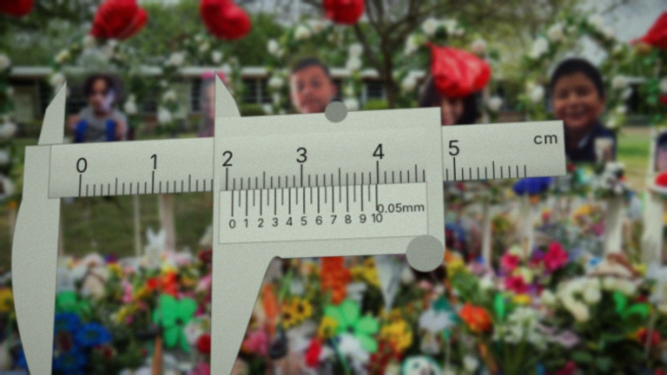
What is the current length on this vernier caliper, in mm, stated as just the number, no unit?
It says 20.8
